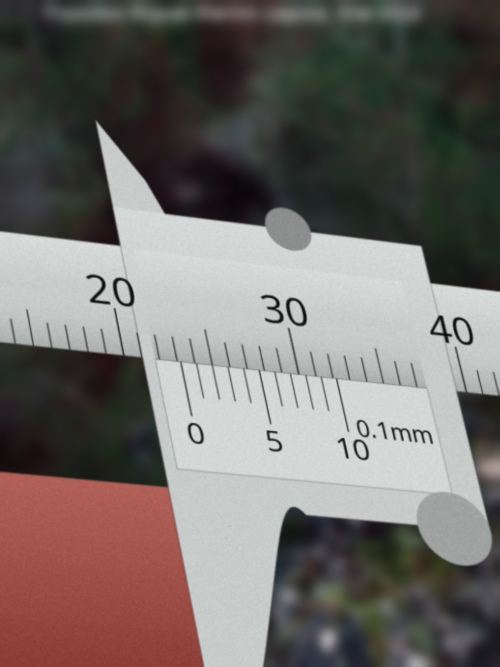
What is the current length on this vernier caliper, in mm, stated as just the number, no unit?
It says 23.2
